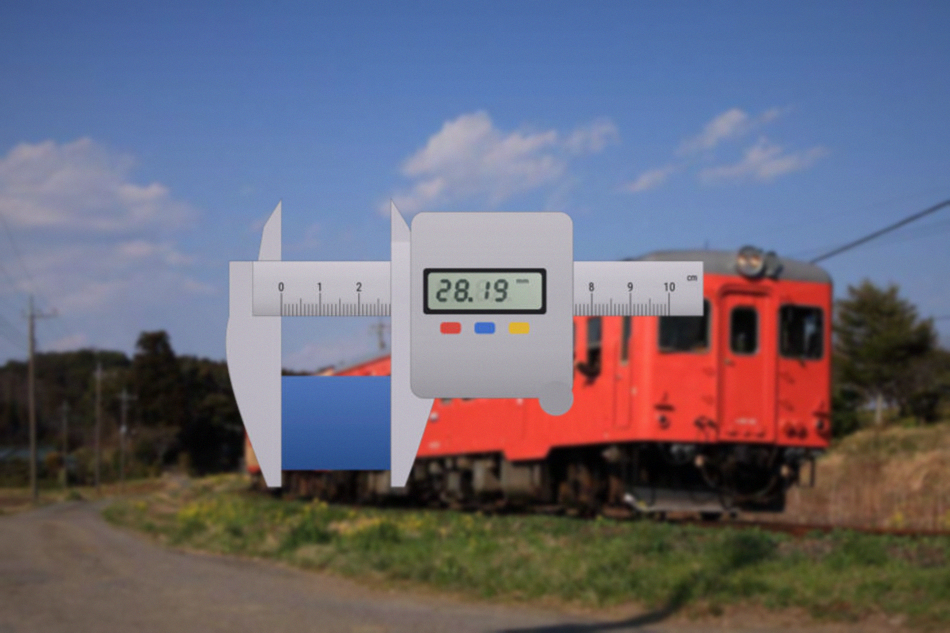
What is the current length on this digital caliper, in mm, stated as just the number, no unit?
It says 28.19
